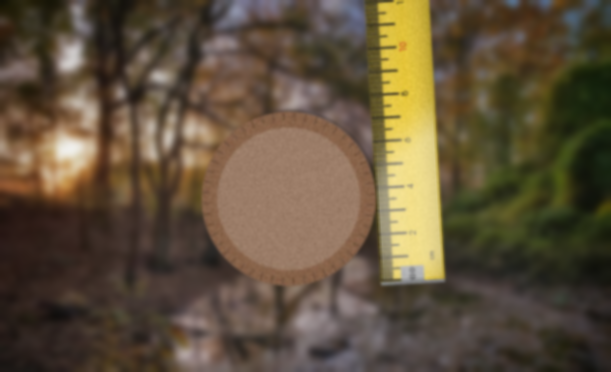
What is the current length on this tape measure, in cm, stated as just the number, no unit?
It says 7.5
